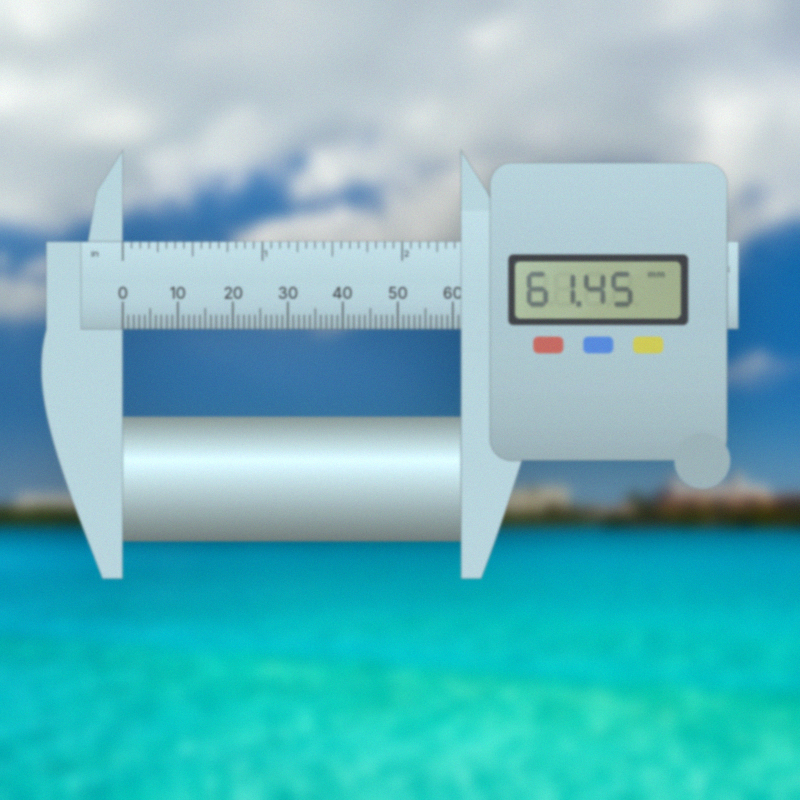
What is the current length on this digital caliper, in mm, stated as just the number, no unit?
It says 61.45
